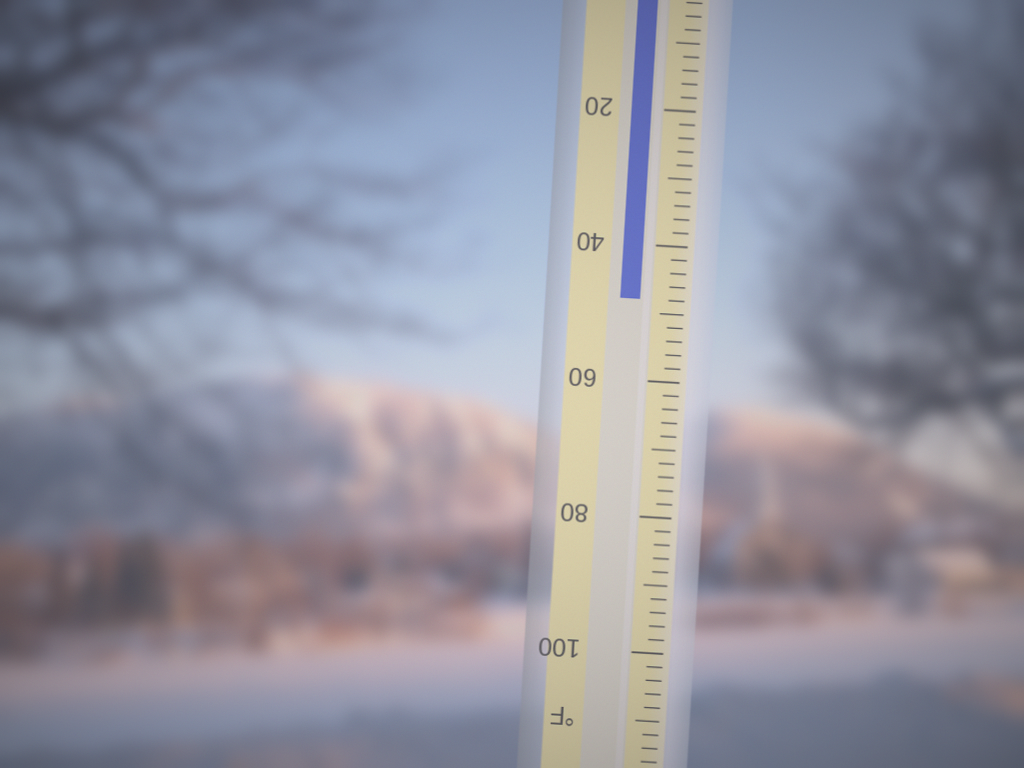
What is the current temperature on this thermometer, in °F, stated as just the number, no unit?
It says 48
